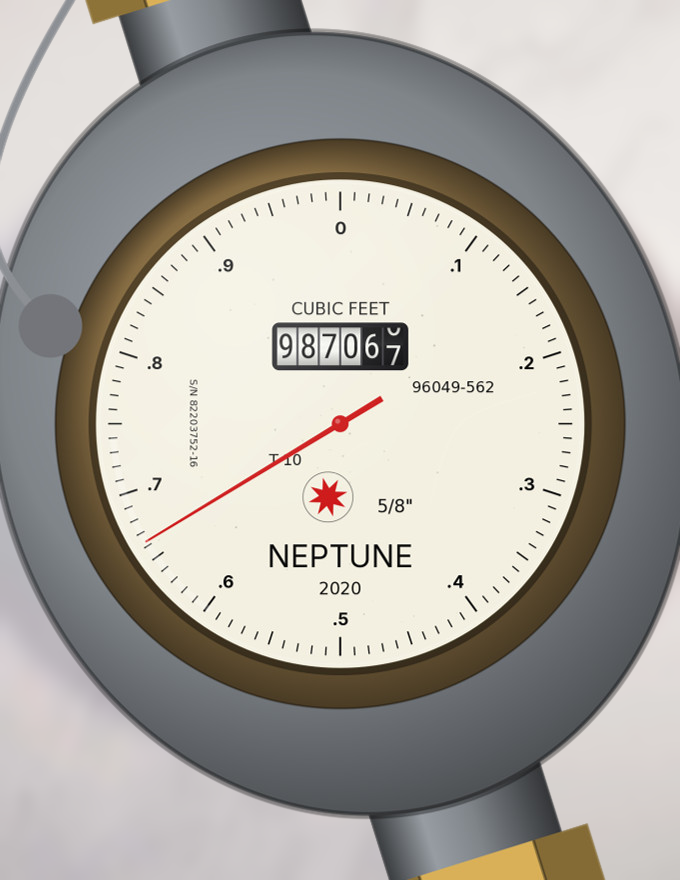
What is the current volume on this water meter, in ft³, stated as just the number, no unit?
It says 987066.66
